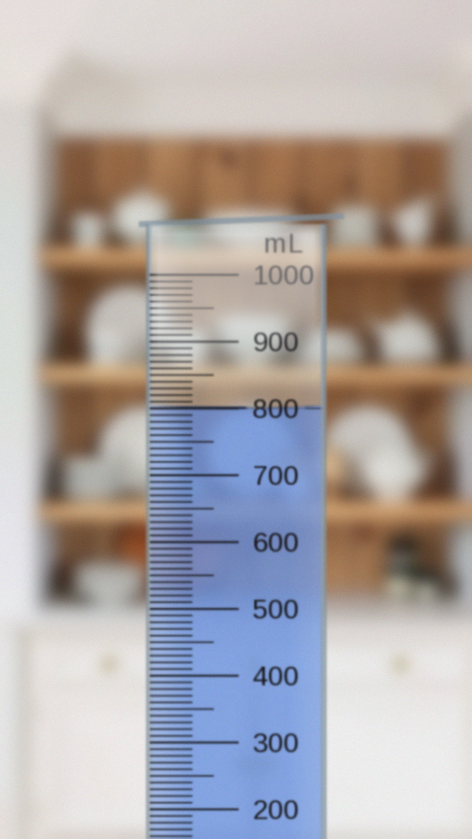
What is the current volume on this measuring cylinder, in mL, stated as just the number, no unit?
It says 800
